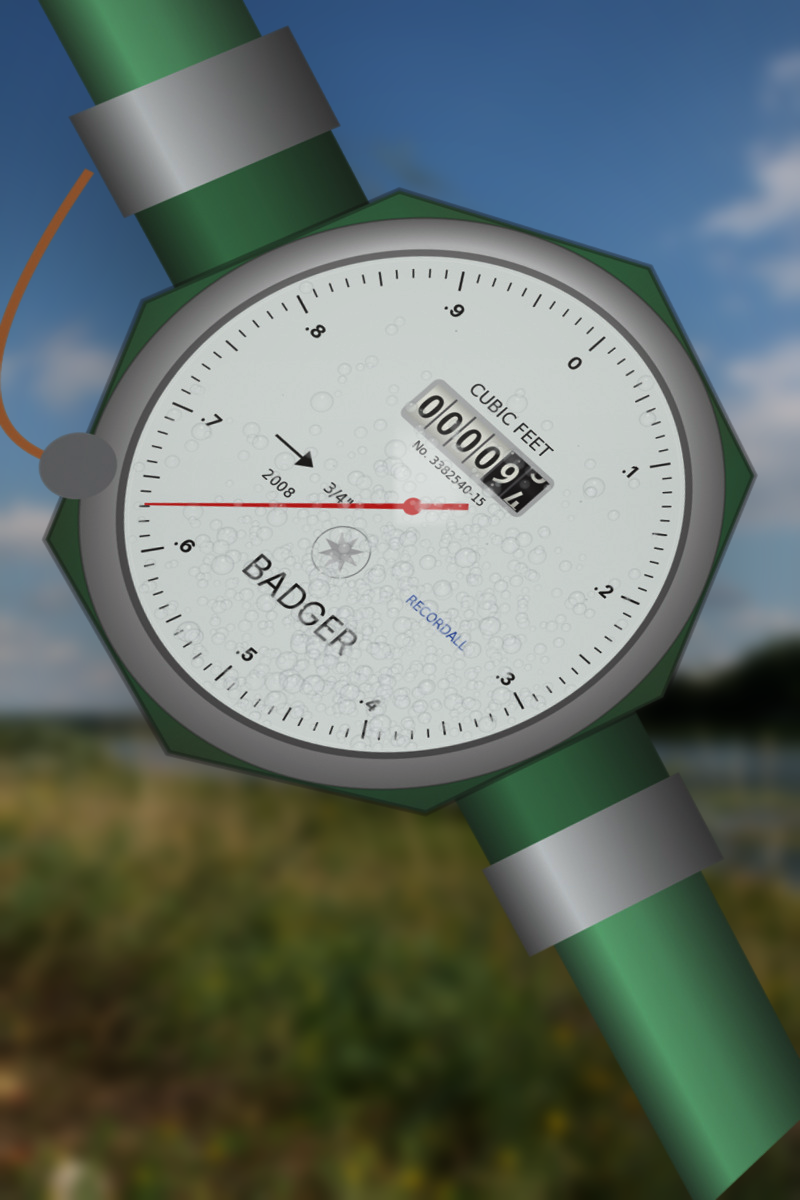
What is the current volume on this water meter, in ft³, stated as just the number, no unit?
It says 93.63
